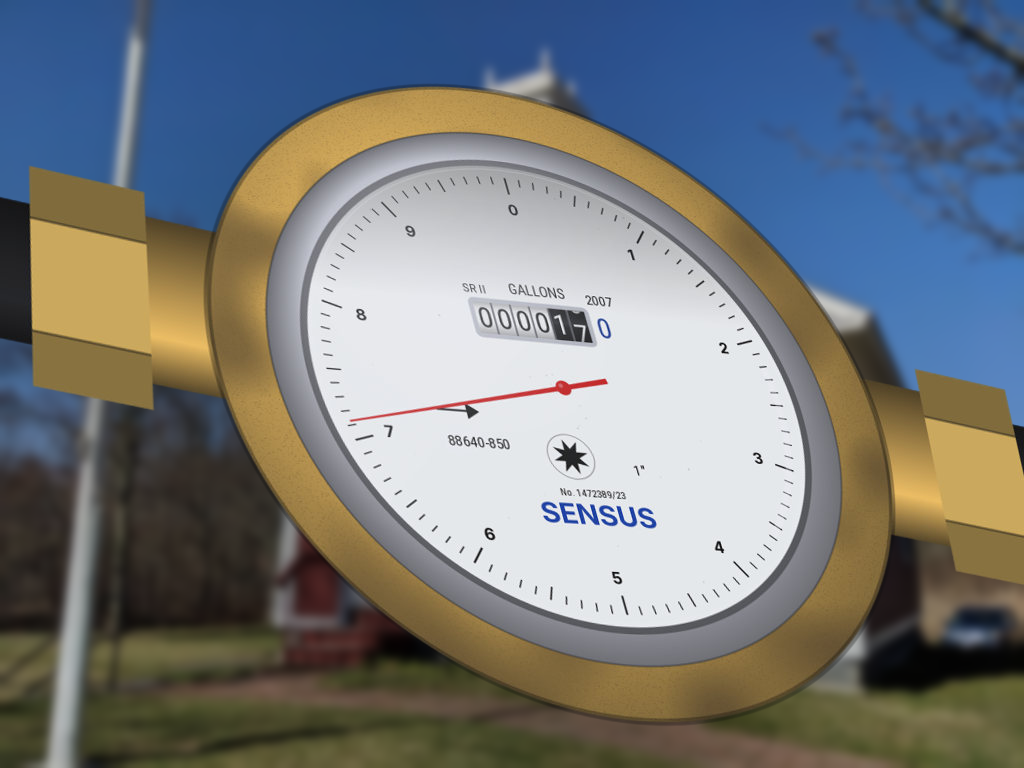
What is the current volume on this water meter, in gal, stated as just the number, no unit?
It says 167.1
